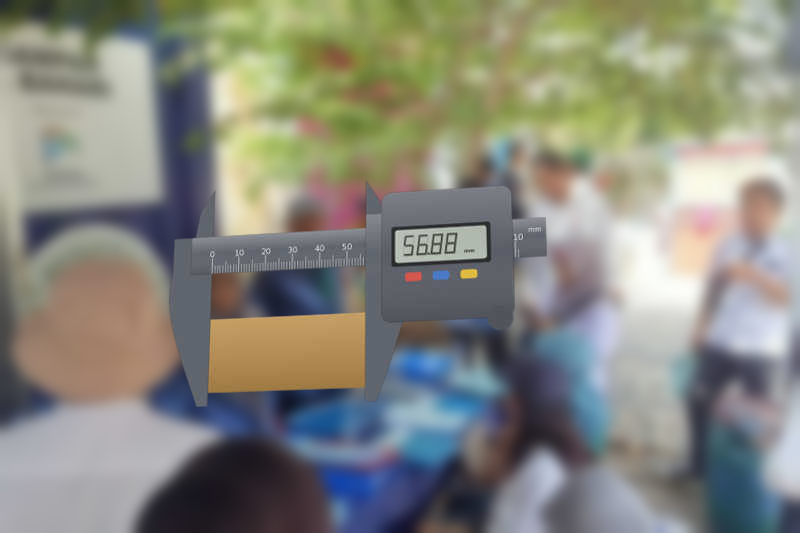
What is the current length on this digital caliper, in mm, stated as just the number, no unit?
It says 56.88
